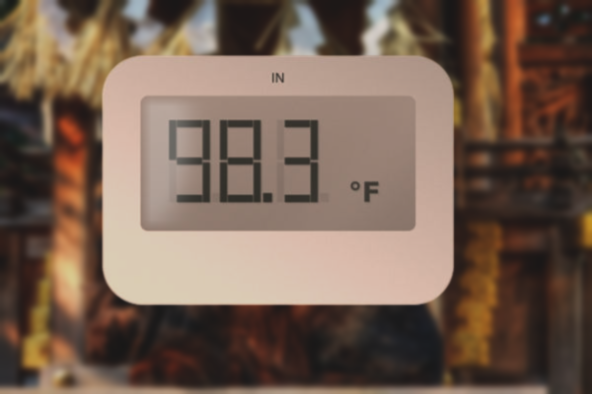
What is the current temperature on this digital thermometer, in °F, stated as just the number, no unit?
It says 98.3
